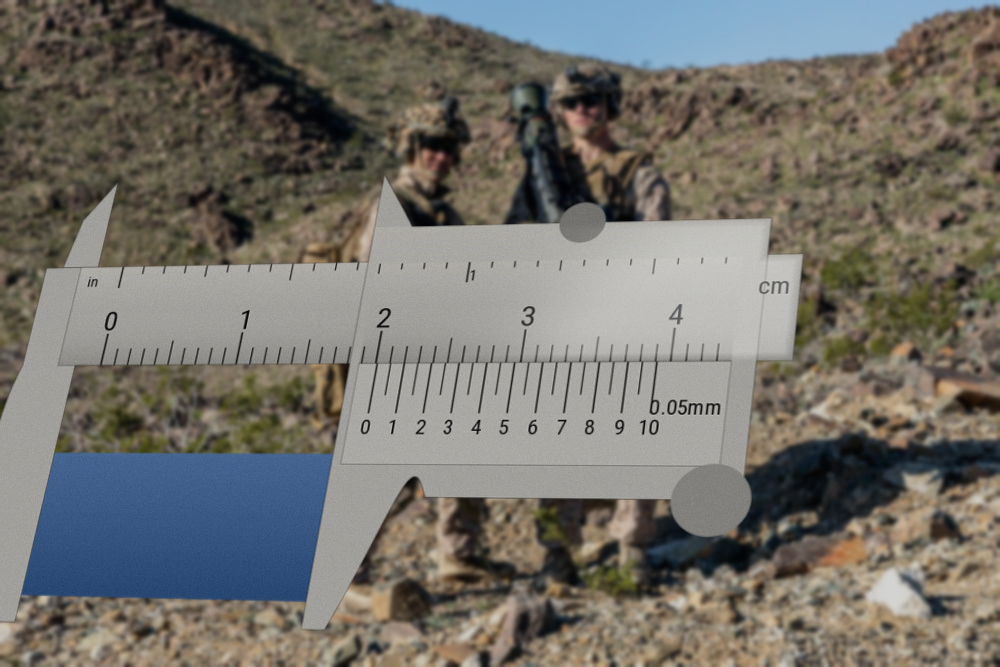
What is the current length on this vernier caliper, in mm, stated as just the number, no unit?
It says 20.1
